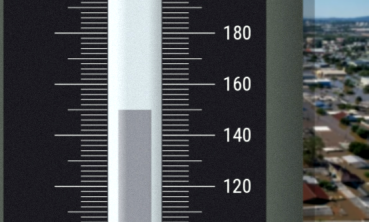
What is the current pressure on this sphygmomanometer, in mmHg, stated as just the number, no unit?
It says 150
